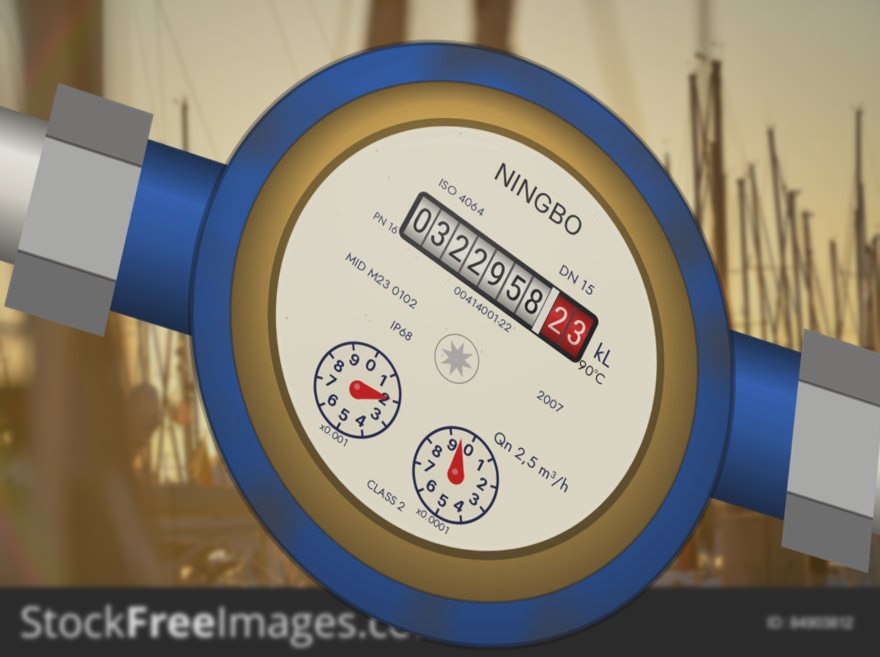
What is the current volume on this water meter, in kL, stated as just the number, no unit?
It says 322958.2319
